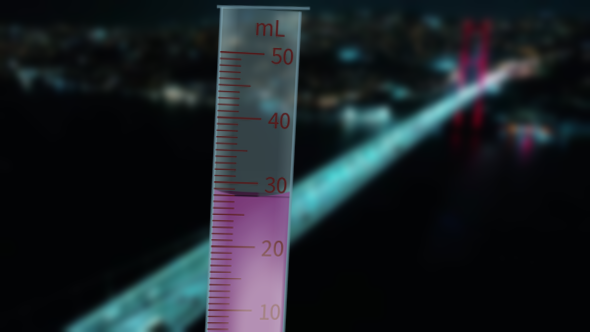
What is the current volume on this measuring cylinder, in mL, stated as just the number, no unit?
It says 28
